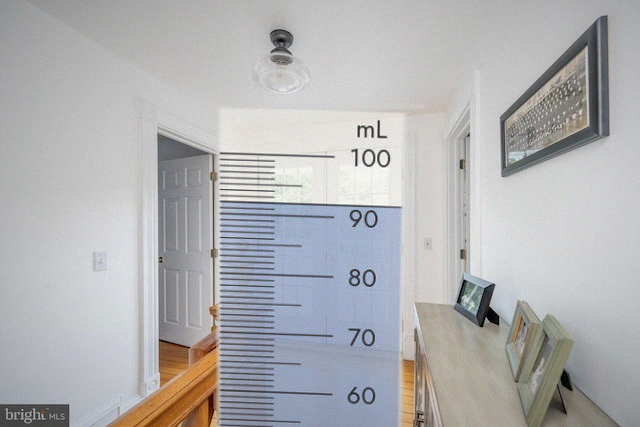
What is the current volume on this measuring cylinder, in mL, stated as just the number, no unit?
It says 92
